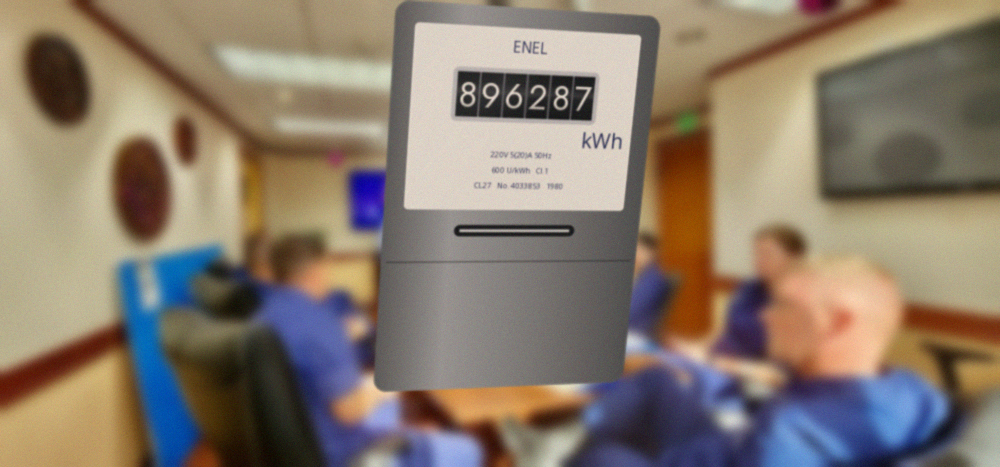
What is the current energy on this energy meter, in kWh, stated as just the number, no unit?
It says 896287
